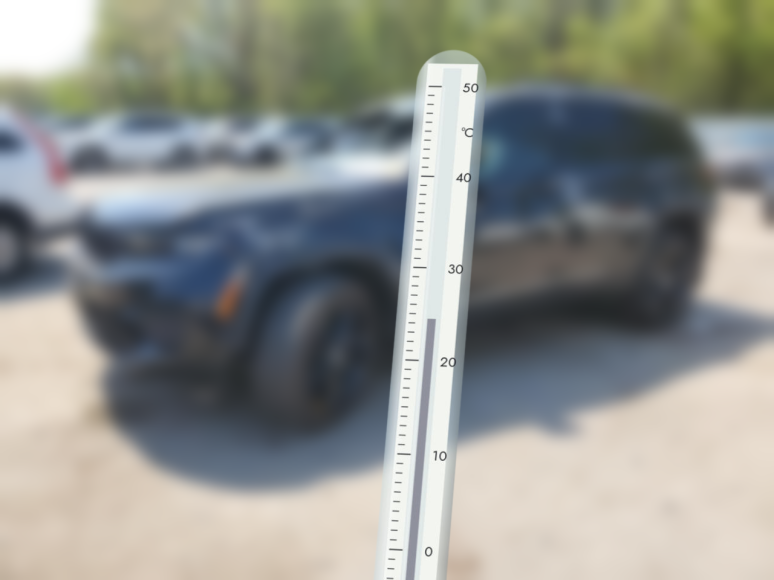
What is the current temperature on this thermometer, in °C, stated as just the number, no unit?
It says 24.5
